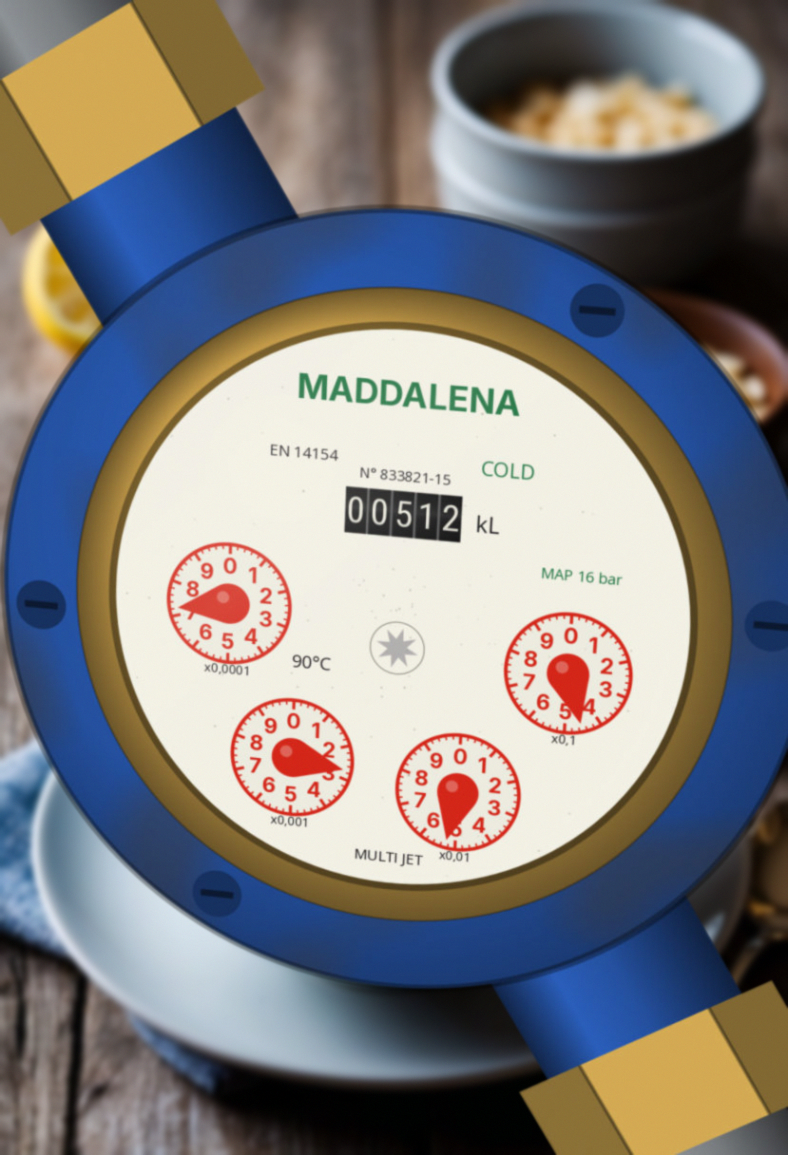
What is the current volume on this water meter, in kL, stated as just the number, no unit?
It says 512.4527
